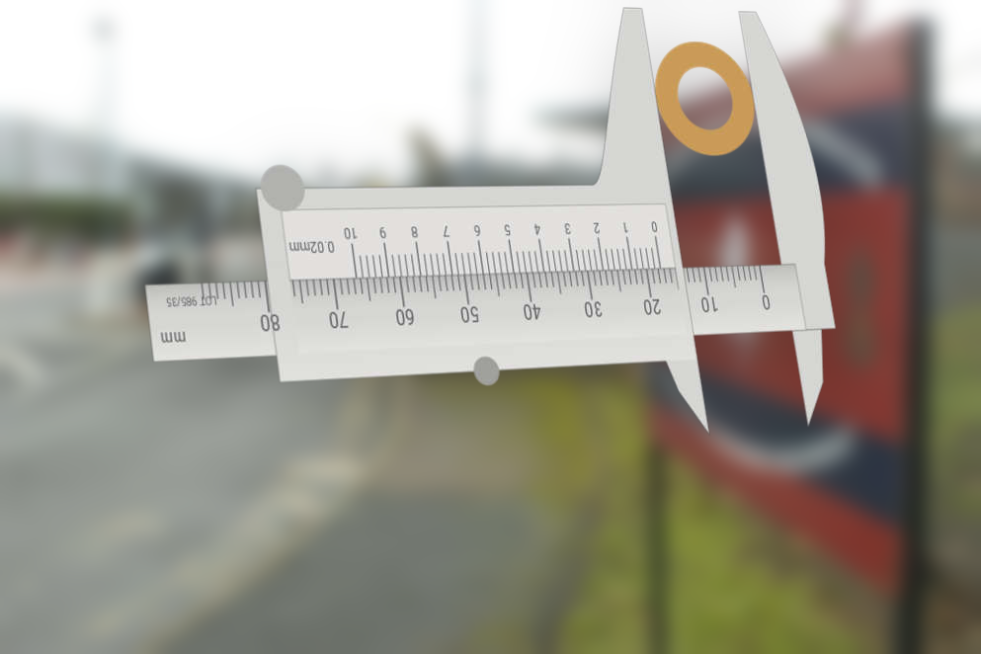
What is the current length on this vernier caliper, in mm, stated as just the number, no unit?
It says 17.6
